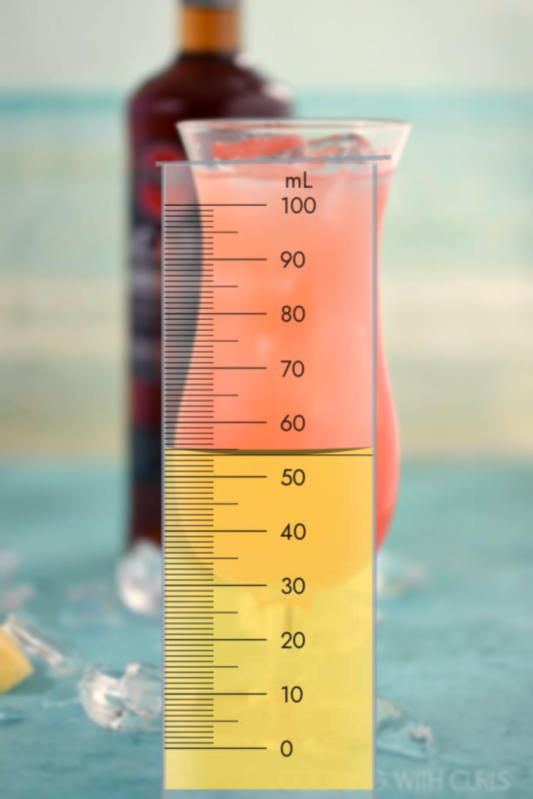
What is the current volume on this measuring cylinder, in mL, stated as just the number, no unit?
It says 54
